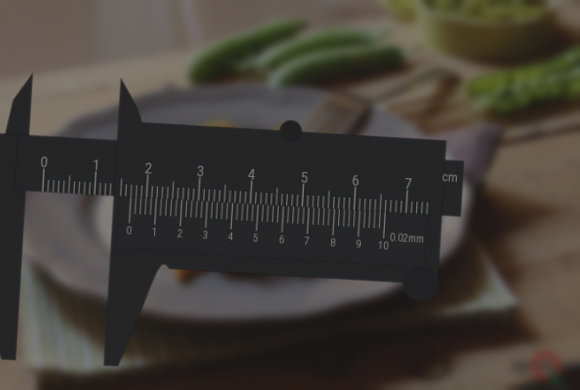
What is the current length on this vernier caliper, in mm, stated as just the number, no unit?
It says 17.0
